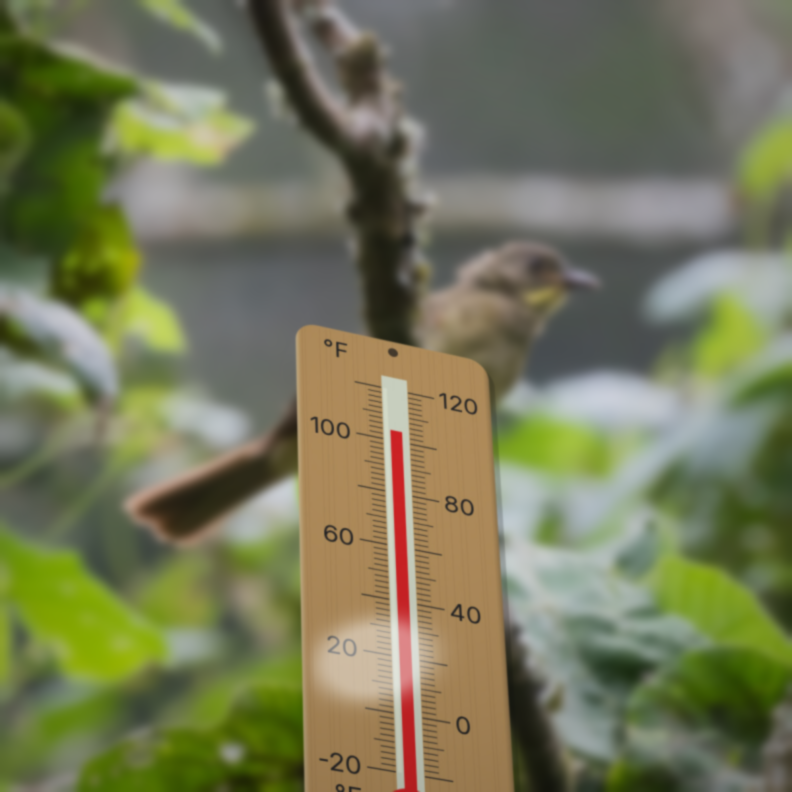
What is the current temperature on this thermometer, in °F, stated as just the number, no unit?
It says 104
